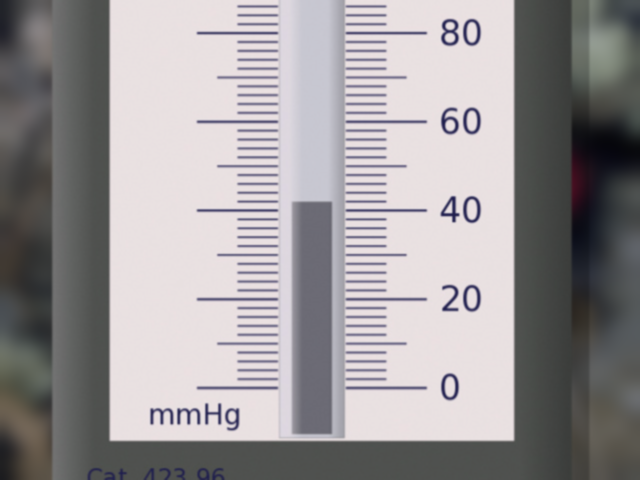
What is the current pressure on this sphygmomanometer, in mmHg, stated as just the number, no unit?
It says 42
